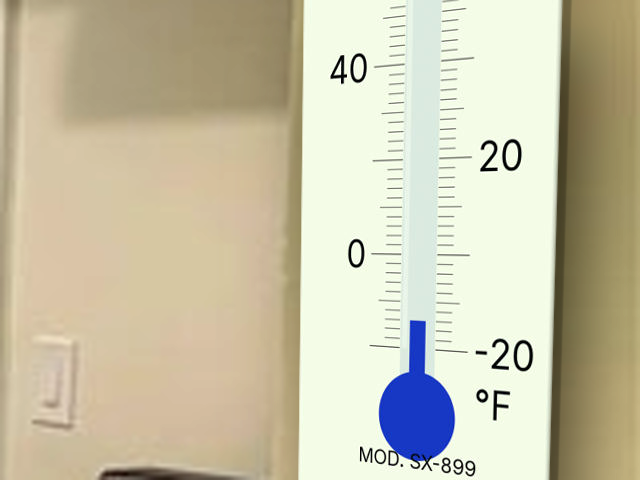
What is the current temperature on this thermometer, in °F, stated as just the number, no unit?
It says -14
